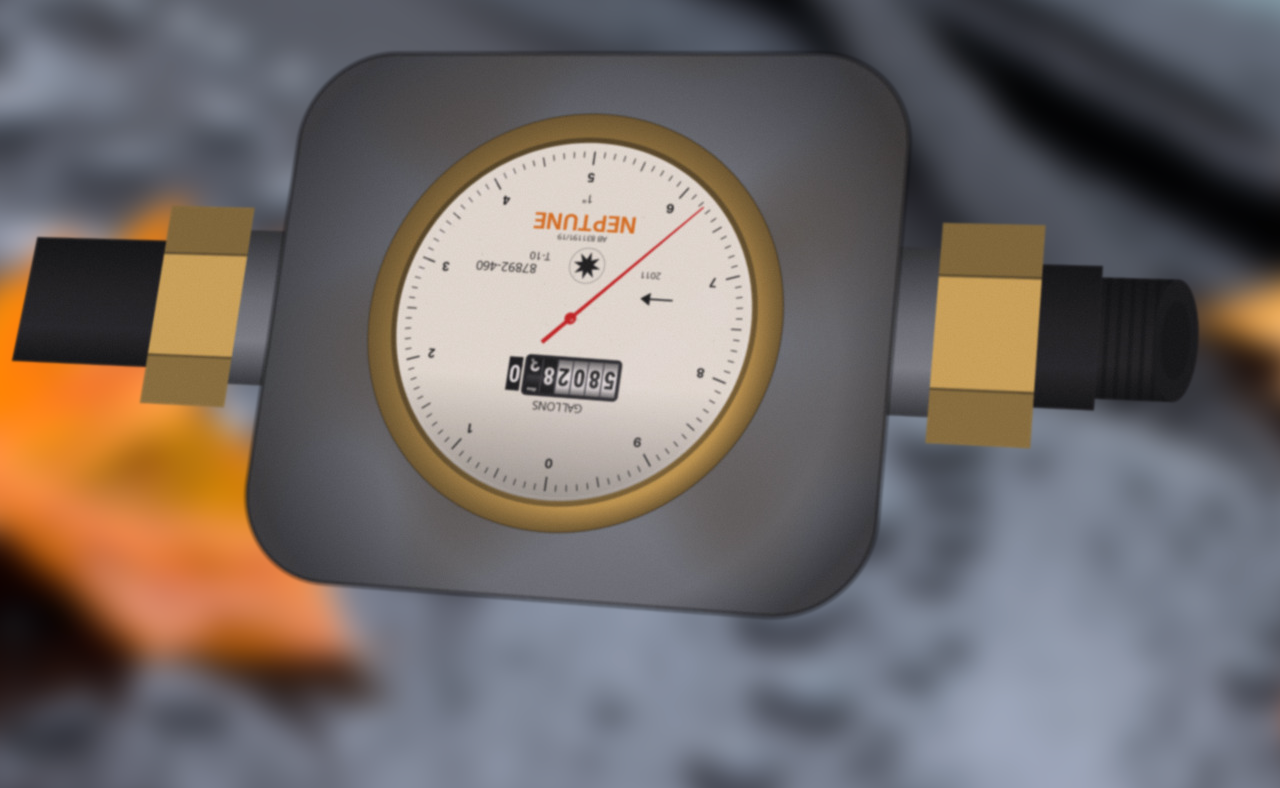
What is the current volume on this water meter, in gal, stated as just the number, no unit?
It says 5802826.2
